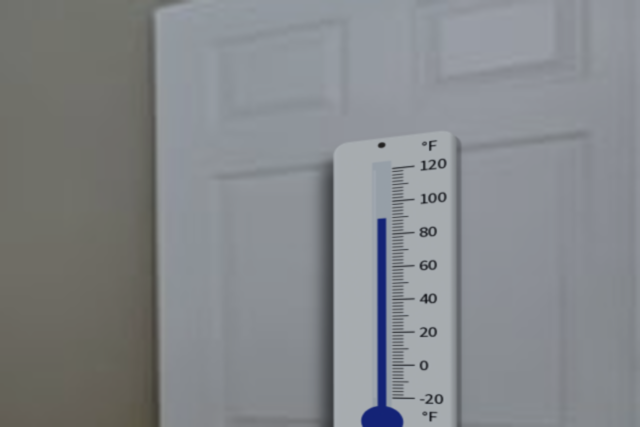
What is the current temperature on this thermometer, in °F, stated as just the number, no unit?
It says 90
